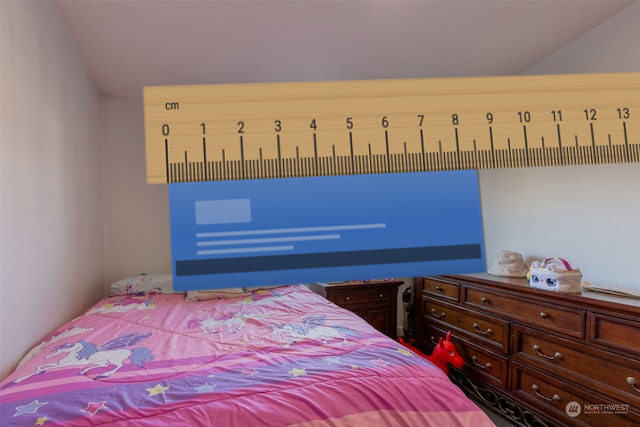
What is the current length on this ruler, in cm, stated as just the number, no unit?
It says 8.5
